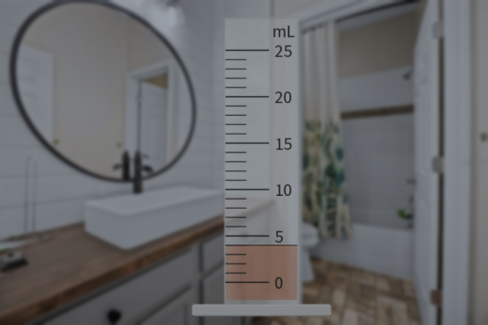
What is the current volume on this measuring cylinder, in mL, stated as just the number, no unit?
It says 4
